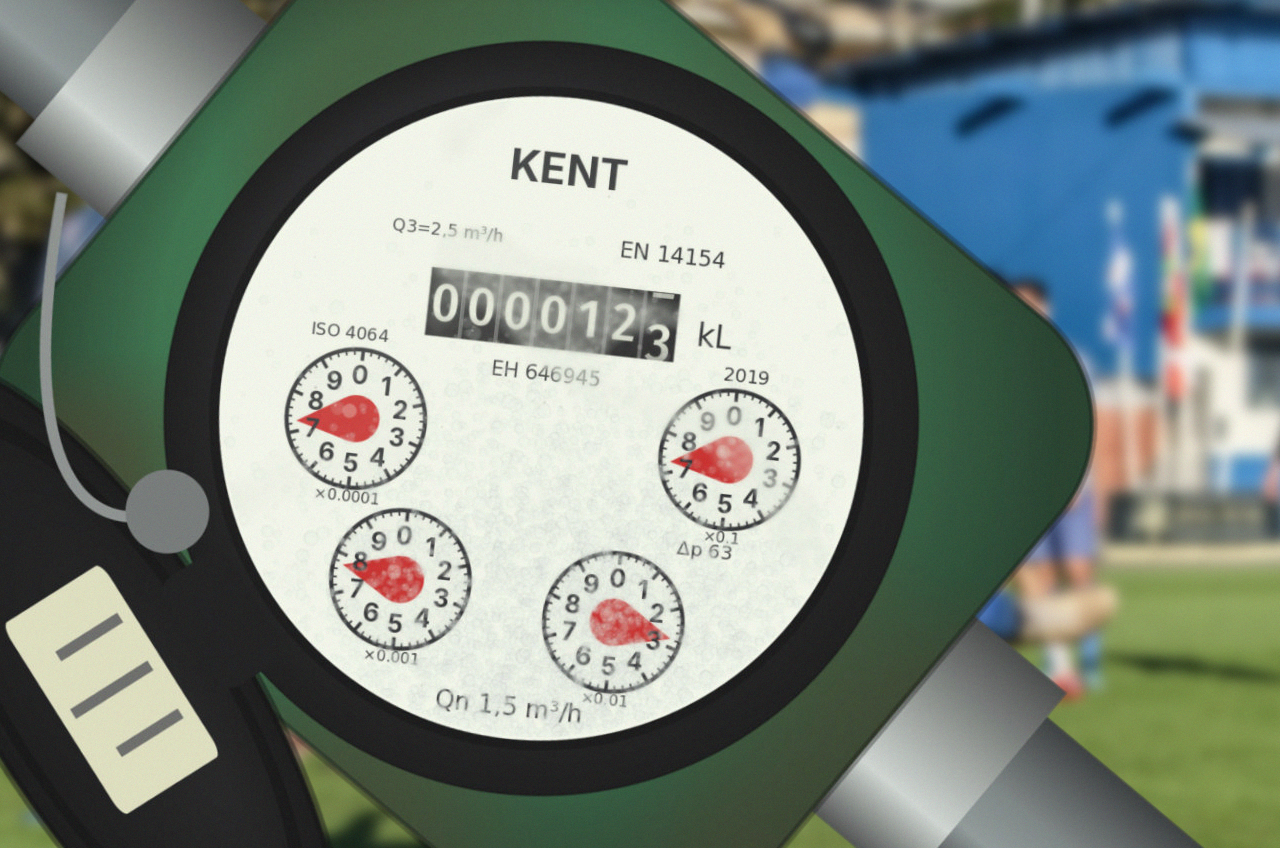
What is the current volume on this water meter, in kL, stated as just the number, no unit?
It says 122.7277
